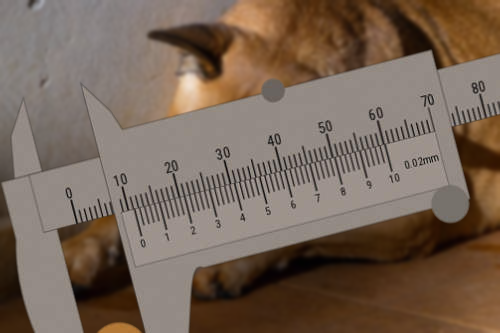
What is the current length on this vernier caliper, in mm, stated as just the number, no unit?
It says 11.2
